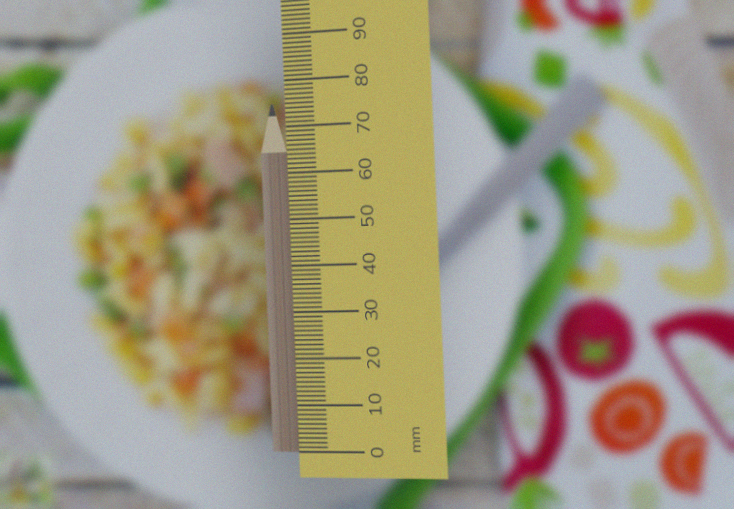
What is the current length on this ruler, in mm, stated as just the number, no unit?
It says 75
